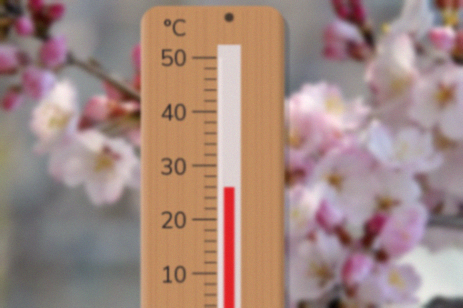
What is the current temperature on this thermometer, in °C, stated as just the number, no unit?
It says 26
